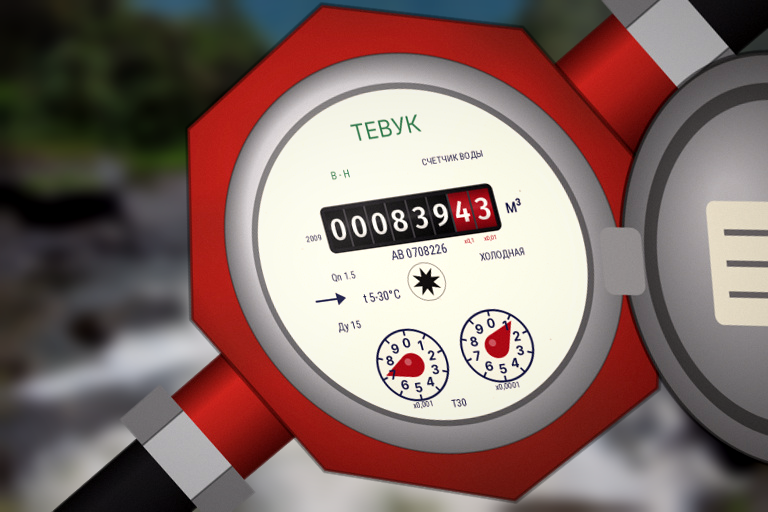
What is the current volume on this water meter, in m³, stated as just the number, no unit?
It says 839.4371
